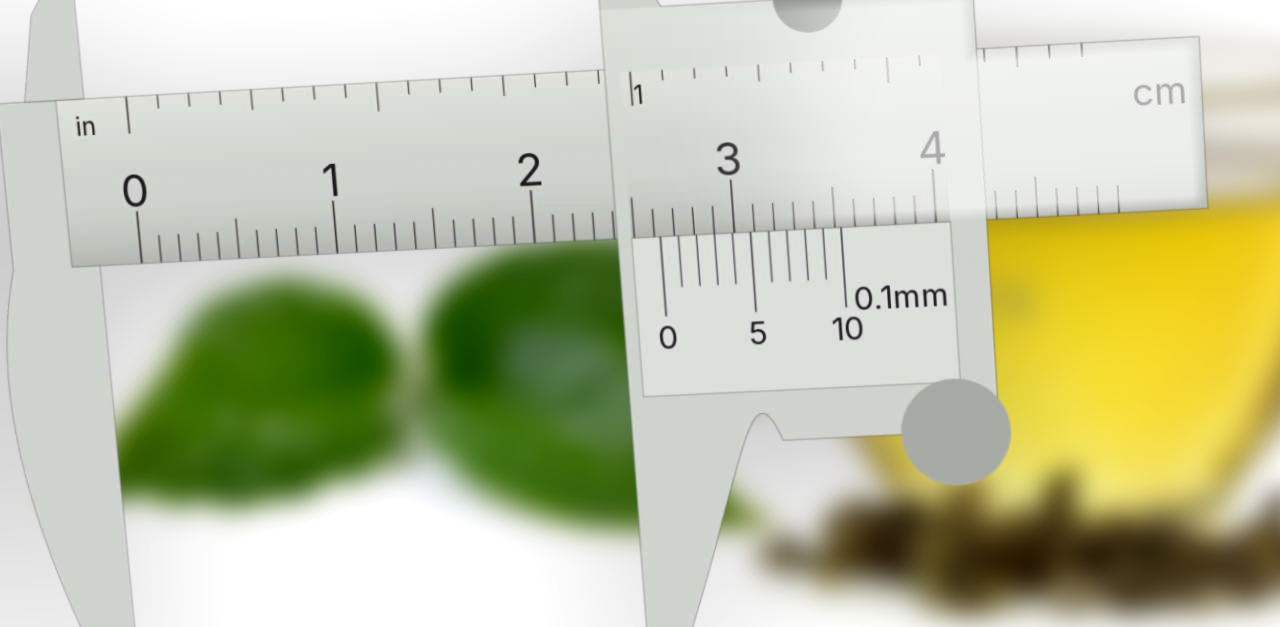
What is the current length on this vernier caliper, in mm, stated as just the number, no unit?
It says 26.3
